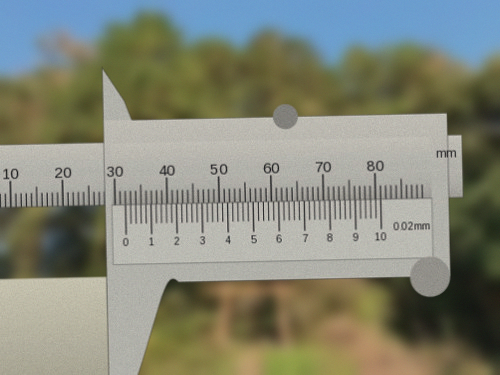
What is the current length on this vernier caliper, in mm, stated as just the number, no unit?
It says 32.0
